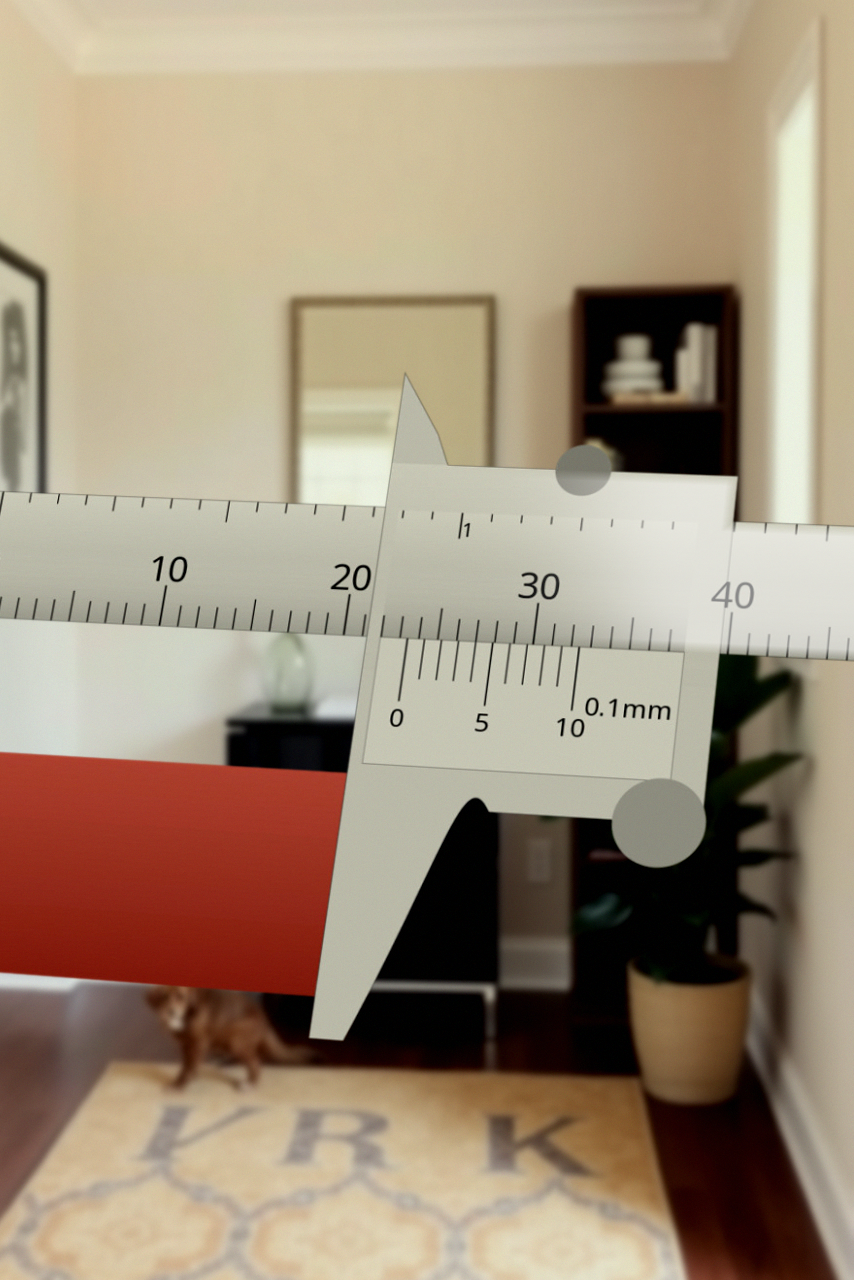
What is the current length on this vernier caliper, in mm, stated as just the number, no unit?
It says 23.4
